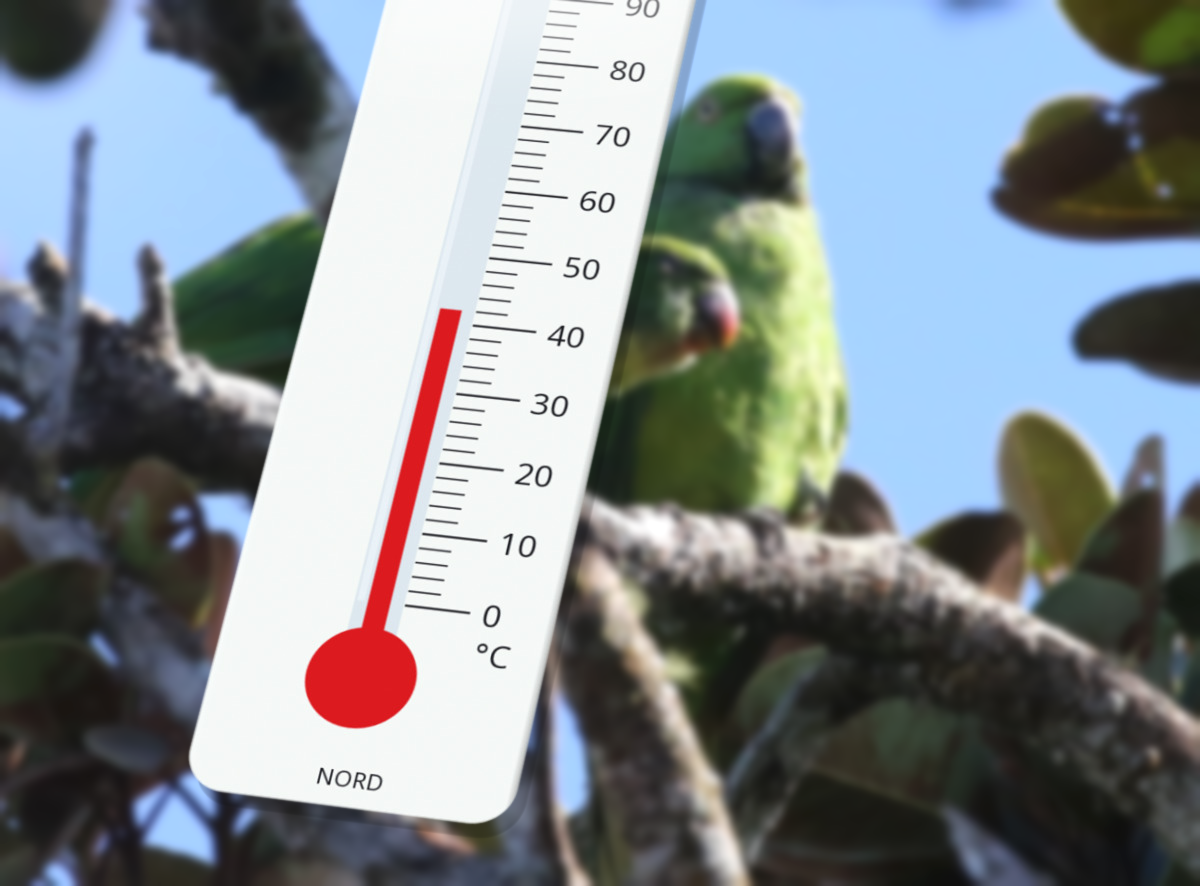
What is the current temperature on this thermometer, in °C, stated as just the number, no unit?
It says 42
